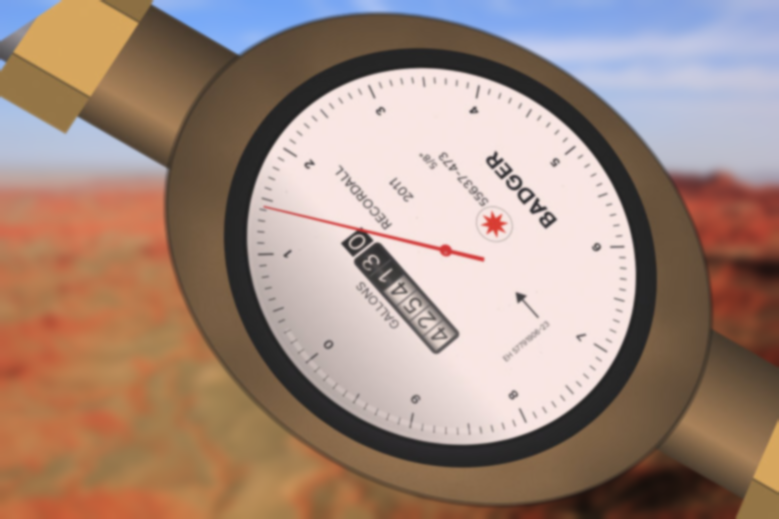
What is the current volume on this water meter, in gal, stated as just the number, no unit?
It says 4254131.4
